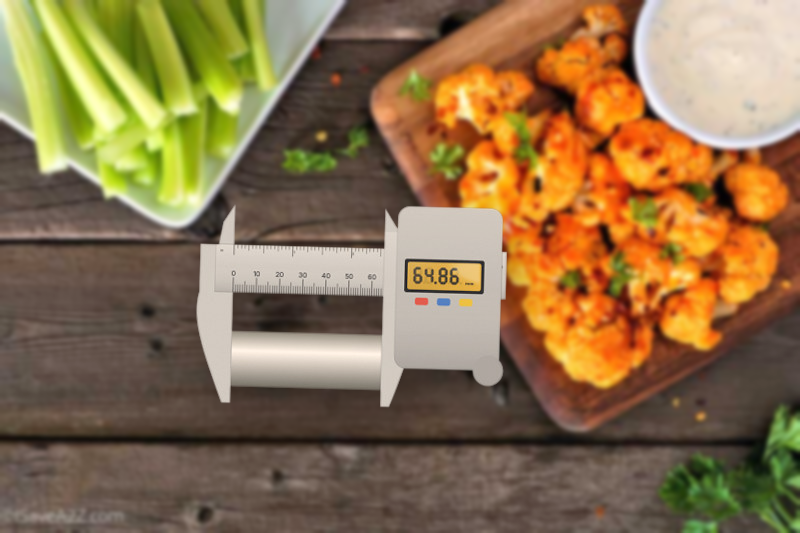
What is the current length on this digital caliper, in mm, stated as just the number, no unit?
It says 64.86
